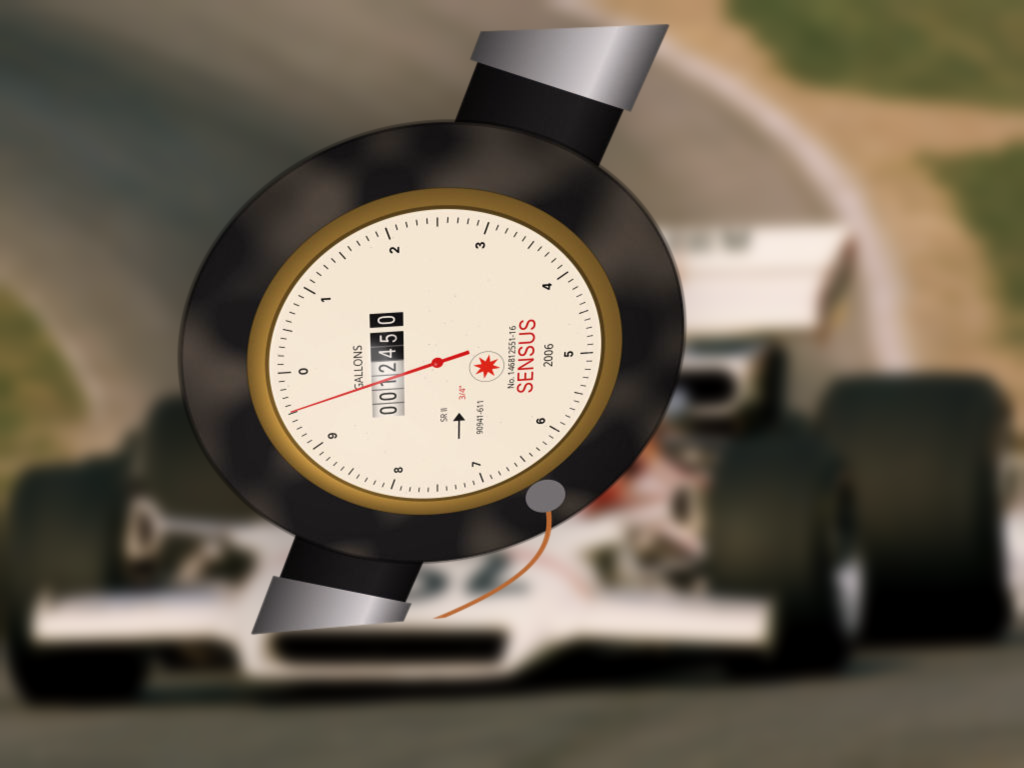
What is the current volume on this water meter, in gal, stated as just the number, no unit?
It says 12449.5
